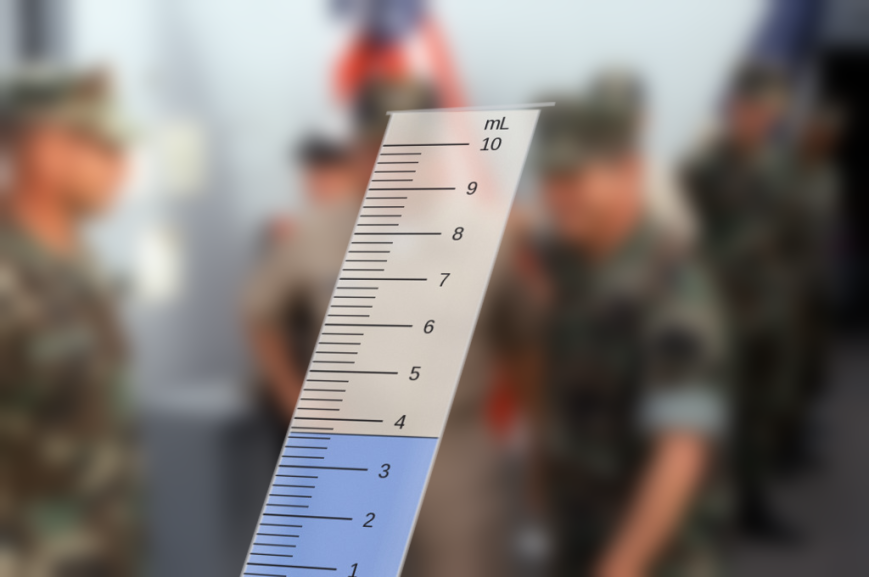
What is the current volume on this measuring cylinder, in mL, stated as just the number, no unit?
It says 3.7
